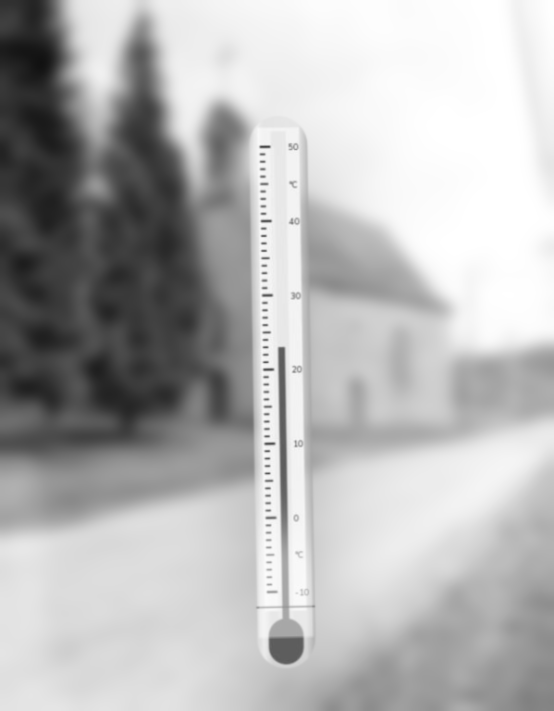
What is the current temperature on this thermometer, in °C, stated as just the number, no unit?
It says 23
